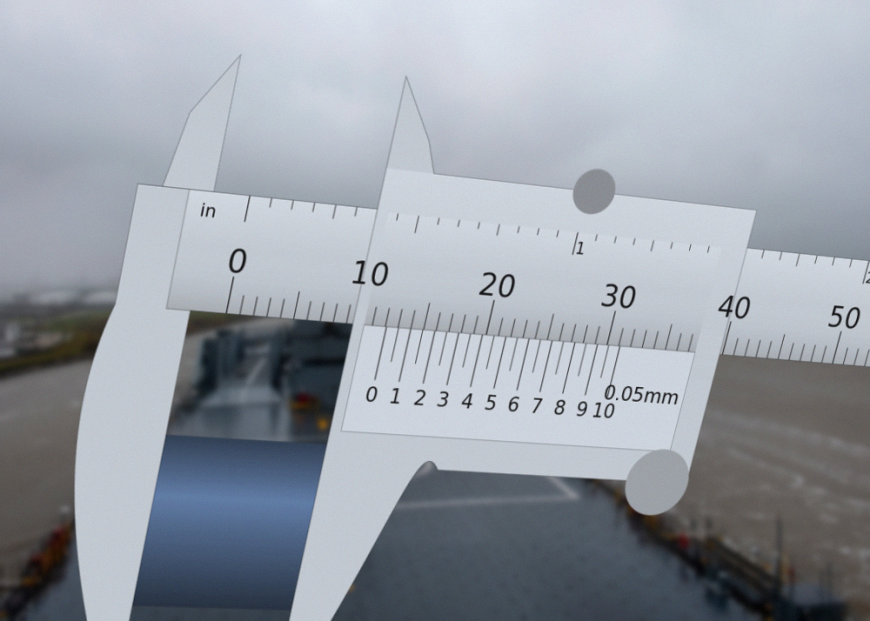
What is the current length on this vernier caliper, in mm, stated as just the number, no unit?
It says 12.1
